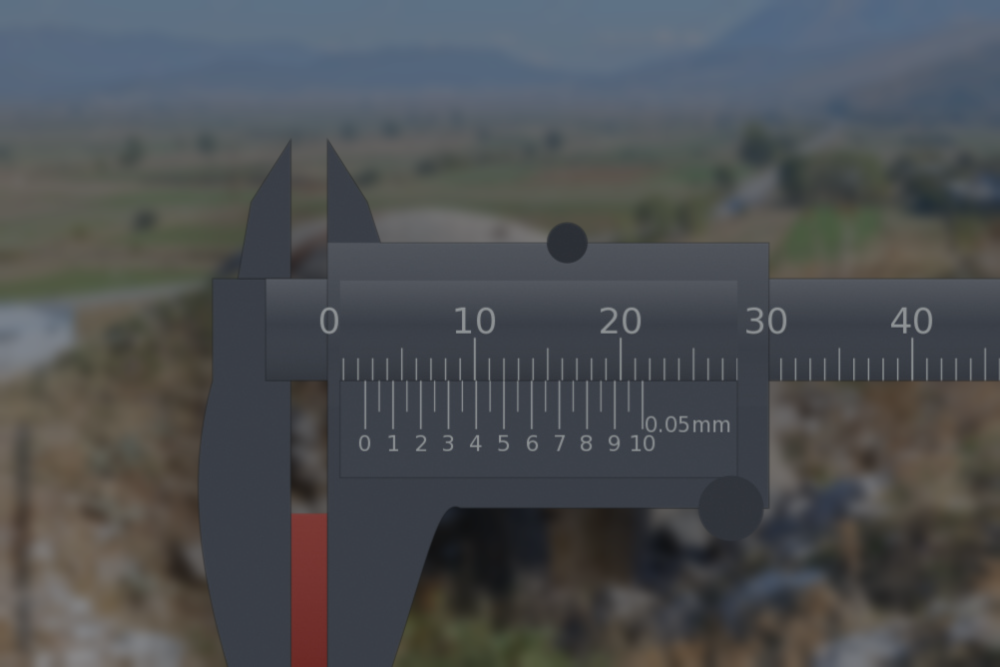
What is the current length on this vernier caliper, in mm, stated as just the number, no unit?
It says 2.5
